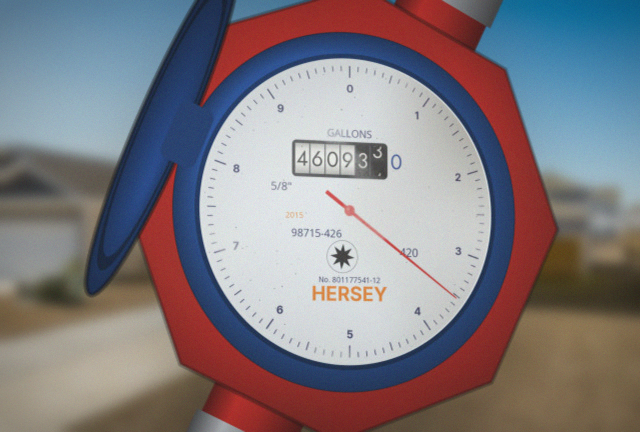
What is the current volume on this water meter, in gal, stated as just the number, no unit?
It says 4609333.5
